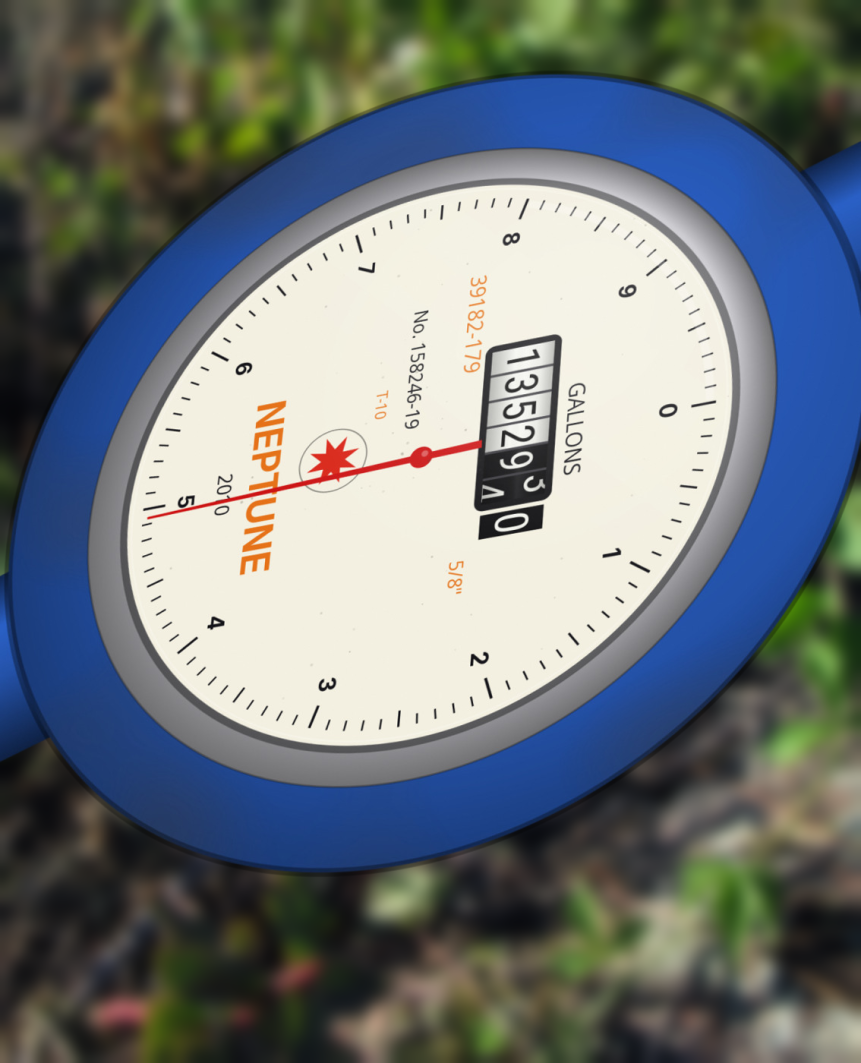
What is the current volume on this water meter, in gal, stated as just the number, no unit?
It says 1352934.9
